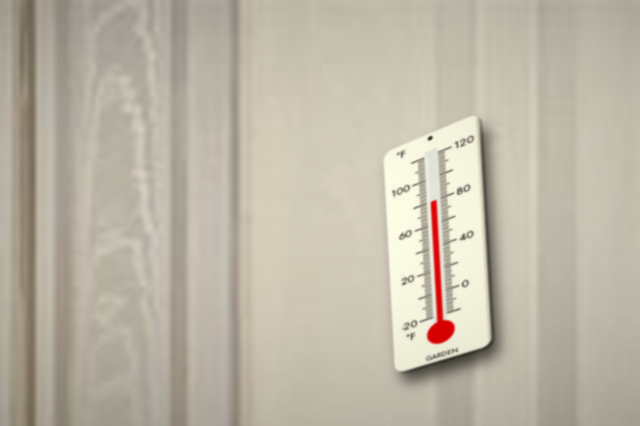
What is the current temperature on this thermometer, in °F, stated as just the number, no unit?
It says 80
